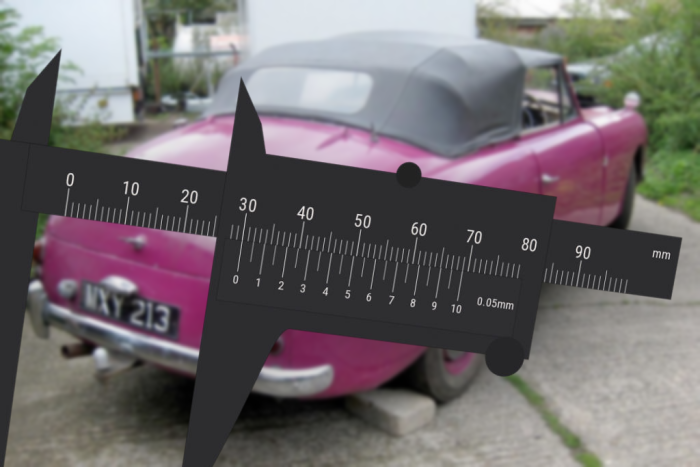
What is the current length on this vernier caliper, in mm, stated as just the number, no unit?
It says 30.0
